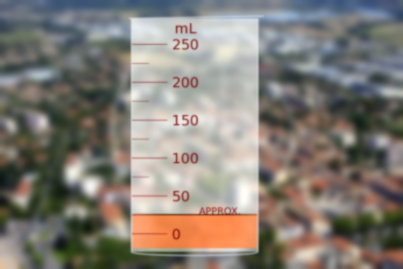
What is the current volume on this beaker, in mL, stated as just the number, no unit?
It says 25
